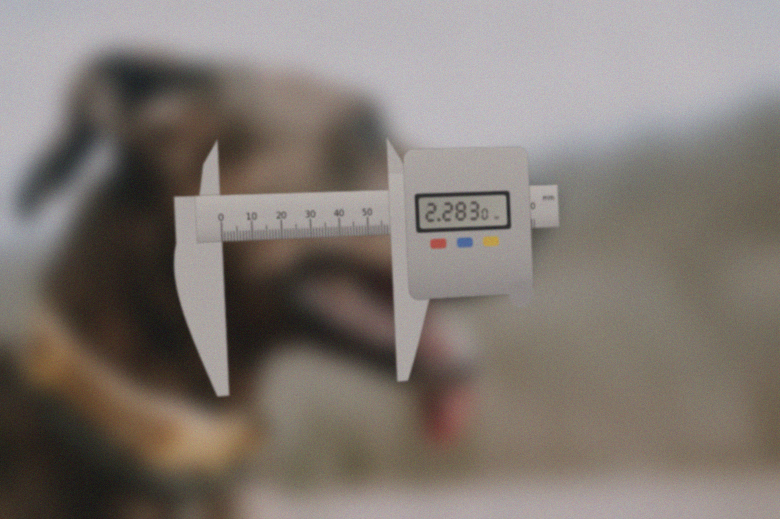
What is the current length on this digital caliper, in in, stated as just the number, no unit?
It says 2.2830
